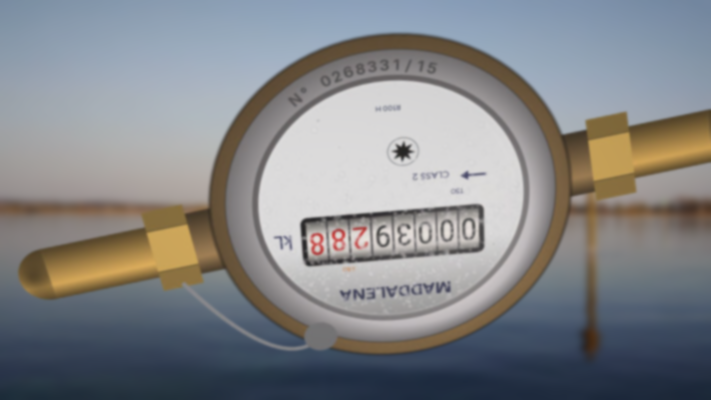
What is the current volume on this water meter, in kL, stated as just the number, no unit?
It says 39.288
